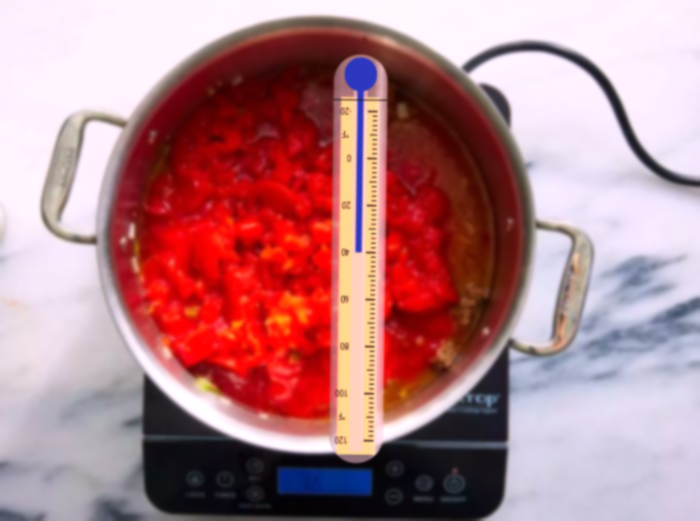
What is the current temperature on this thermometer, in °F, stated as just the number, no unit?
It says 40
